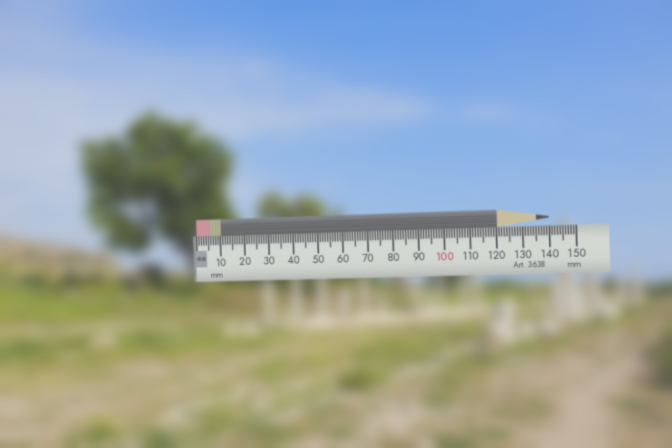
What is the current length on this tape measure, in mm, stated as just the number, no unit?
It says 140
